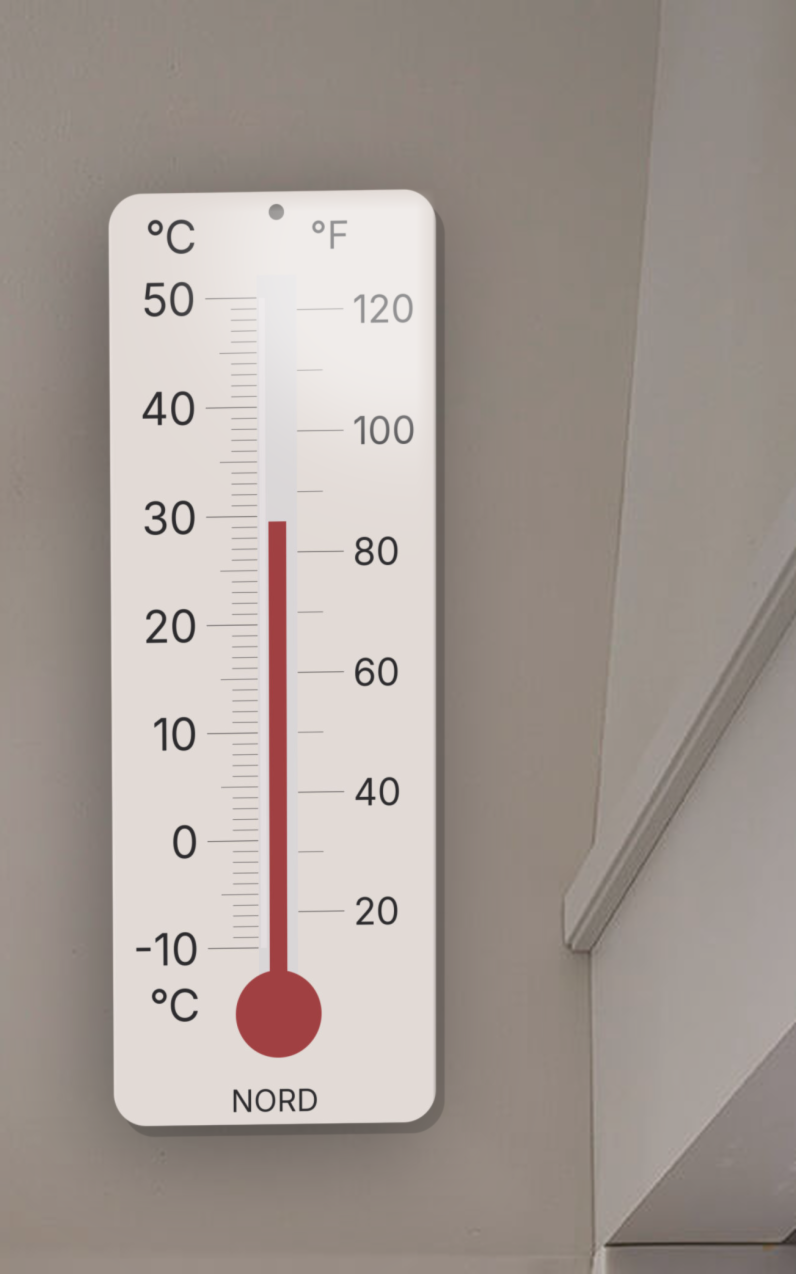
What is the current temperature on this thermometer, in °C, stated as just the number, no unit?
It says 29.5
